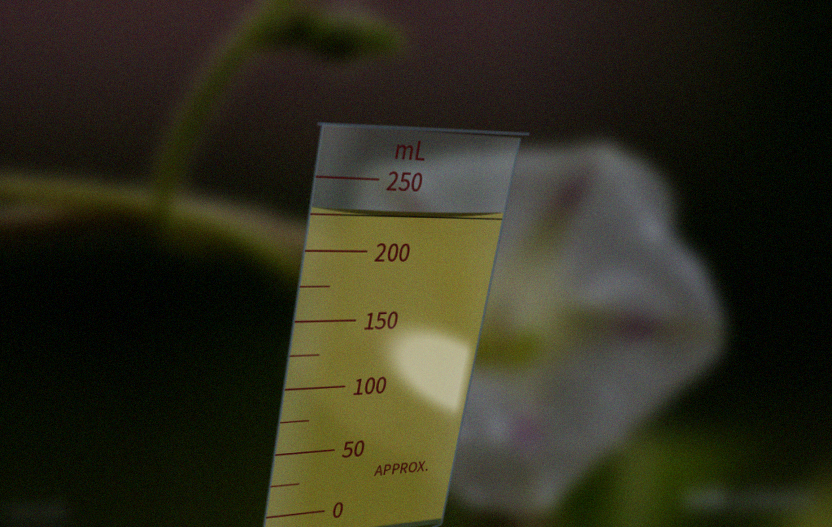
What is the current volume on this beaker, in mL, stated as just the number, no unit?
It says 225
